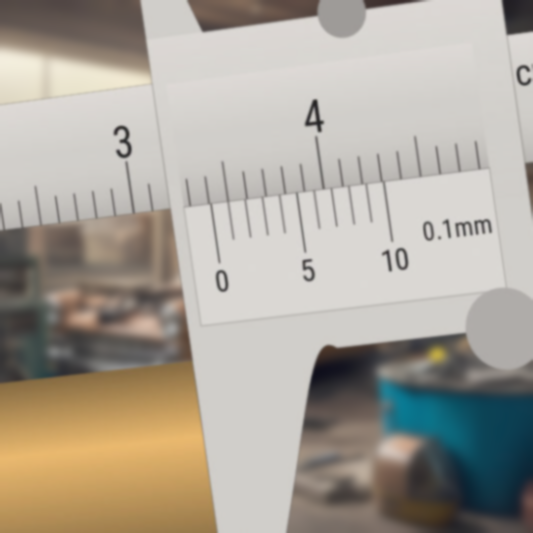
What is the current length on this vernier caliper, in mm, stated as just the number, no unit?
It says 34.1
